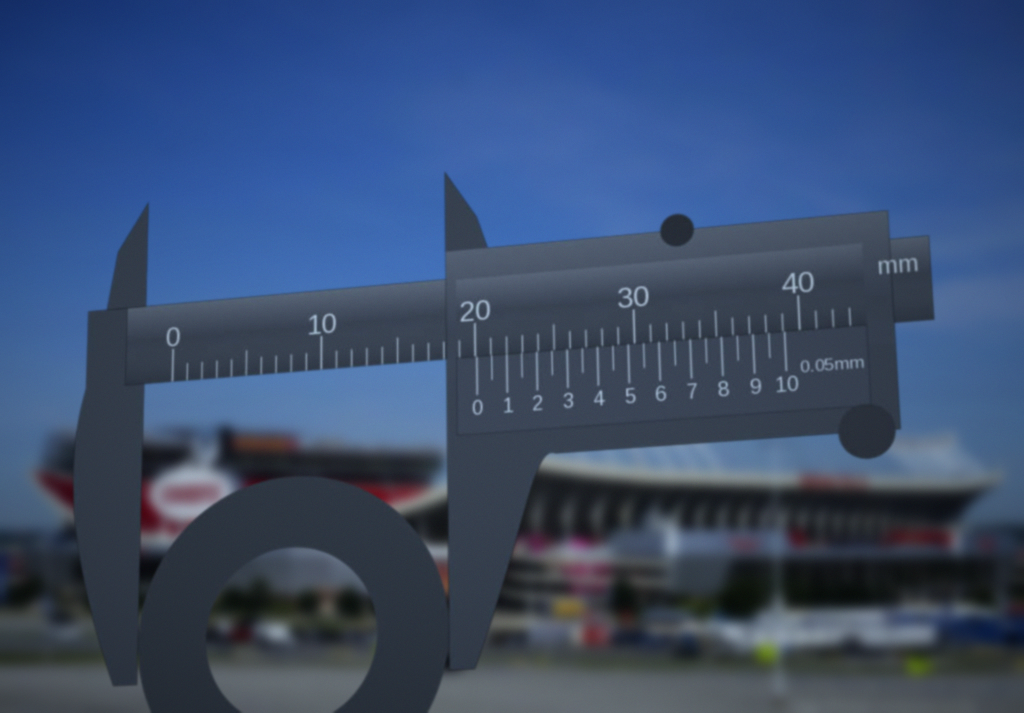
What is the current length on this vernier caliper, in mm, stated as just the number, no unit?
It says 20.1
